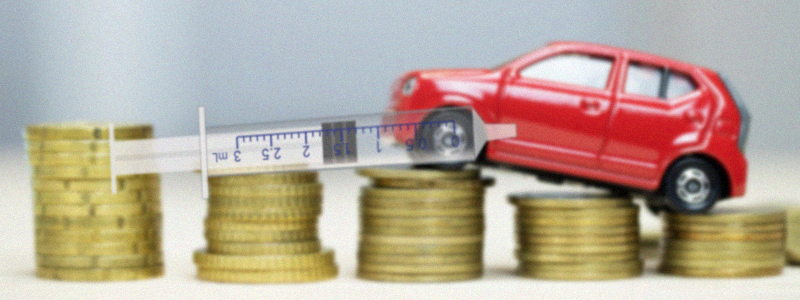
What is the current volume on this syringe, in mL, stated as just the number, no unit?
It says 1.3
